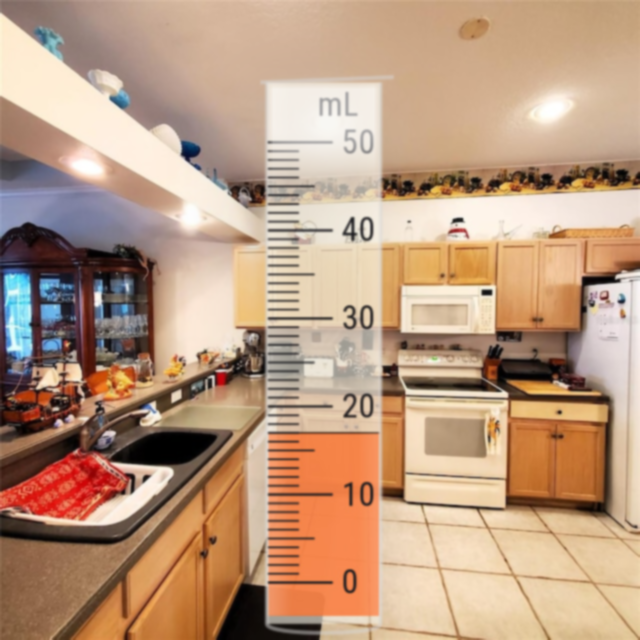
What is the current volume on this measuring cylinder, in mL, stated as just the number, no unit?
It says 17
